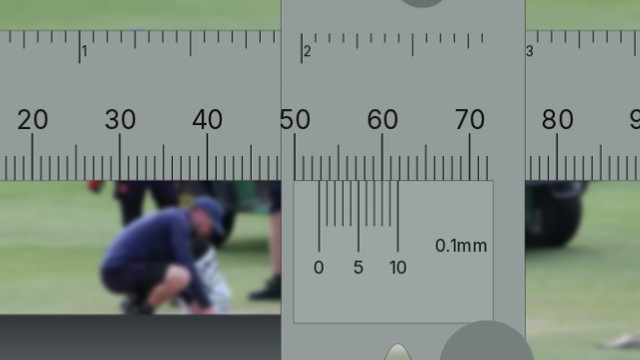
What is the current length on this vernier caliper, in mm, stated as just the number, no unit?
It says 52.8
